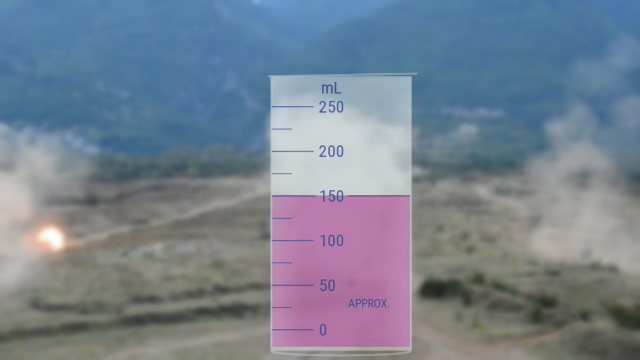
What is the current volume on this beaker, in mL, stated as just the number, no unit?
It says 150
